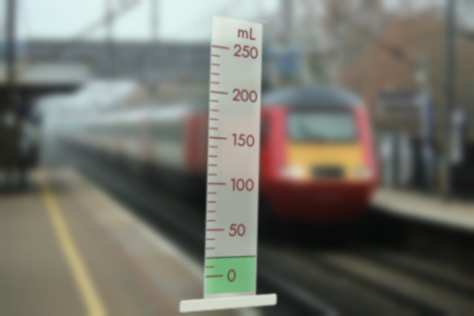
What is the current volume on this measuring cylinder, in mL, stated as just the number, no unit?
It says 20
